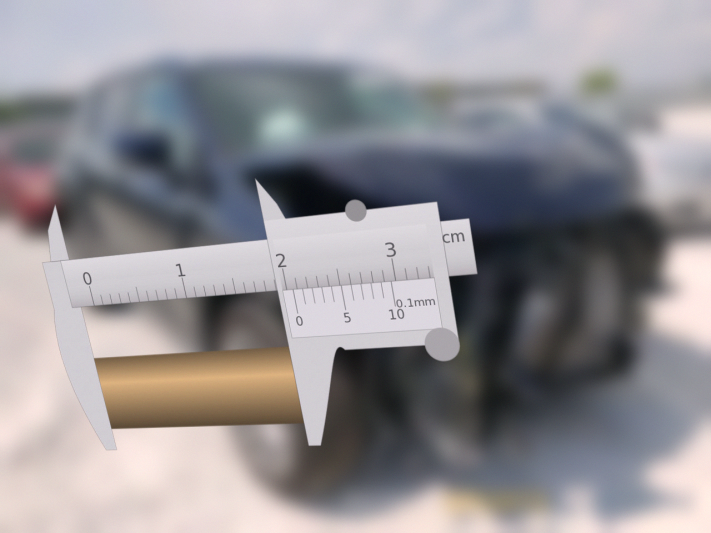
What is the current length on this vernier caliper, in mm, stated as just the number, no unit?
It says 20.6
